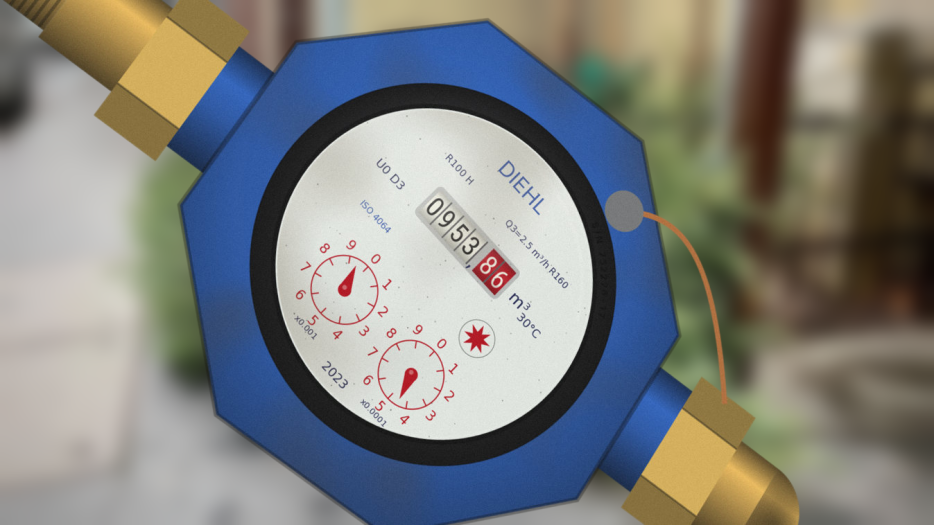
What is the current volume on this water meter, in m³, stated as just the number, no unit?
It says 953.8594
